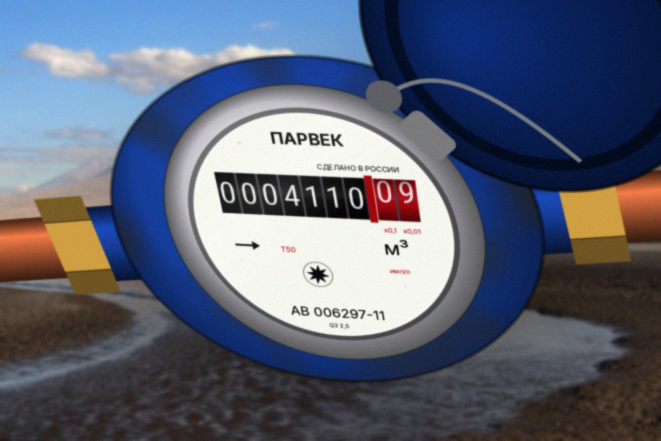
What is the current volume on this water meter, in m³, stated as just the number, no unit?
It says 4110.09
